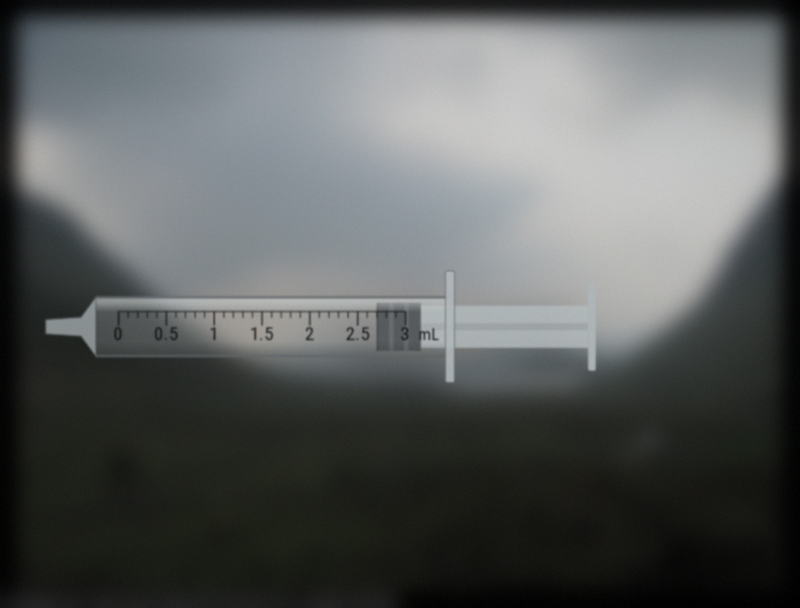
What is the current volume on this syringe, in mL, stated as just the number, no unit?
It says 2.7
